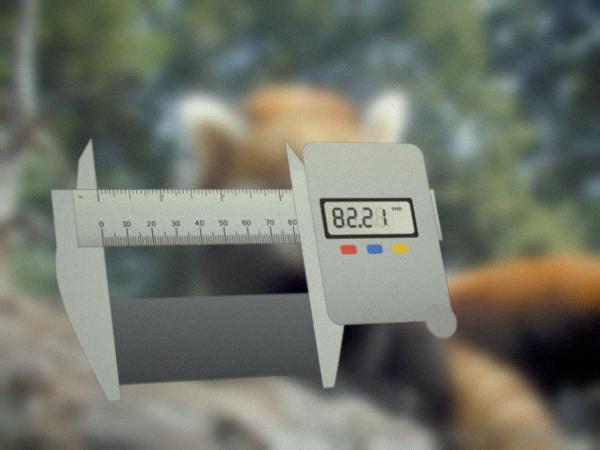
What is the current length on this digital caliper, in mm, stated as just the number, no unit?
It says 82.21
